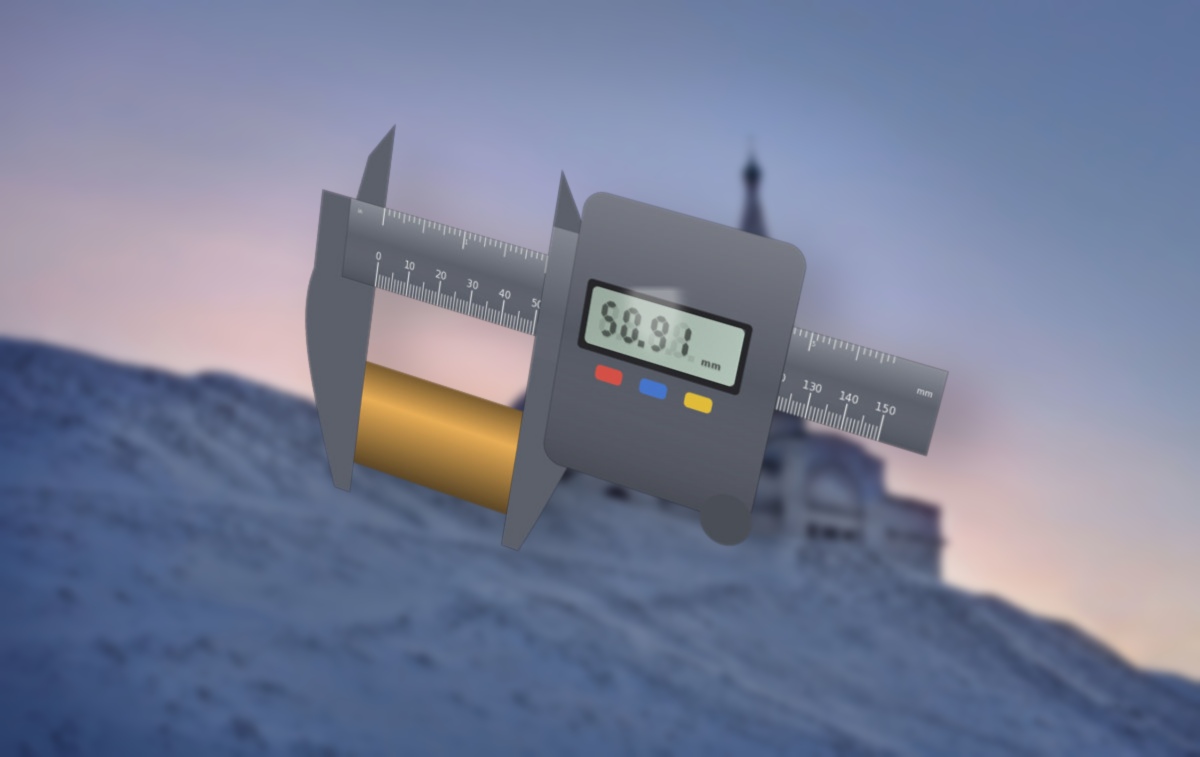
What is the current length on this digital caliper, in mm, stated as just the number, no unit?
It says 50.91
